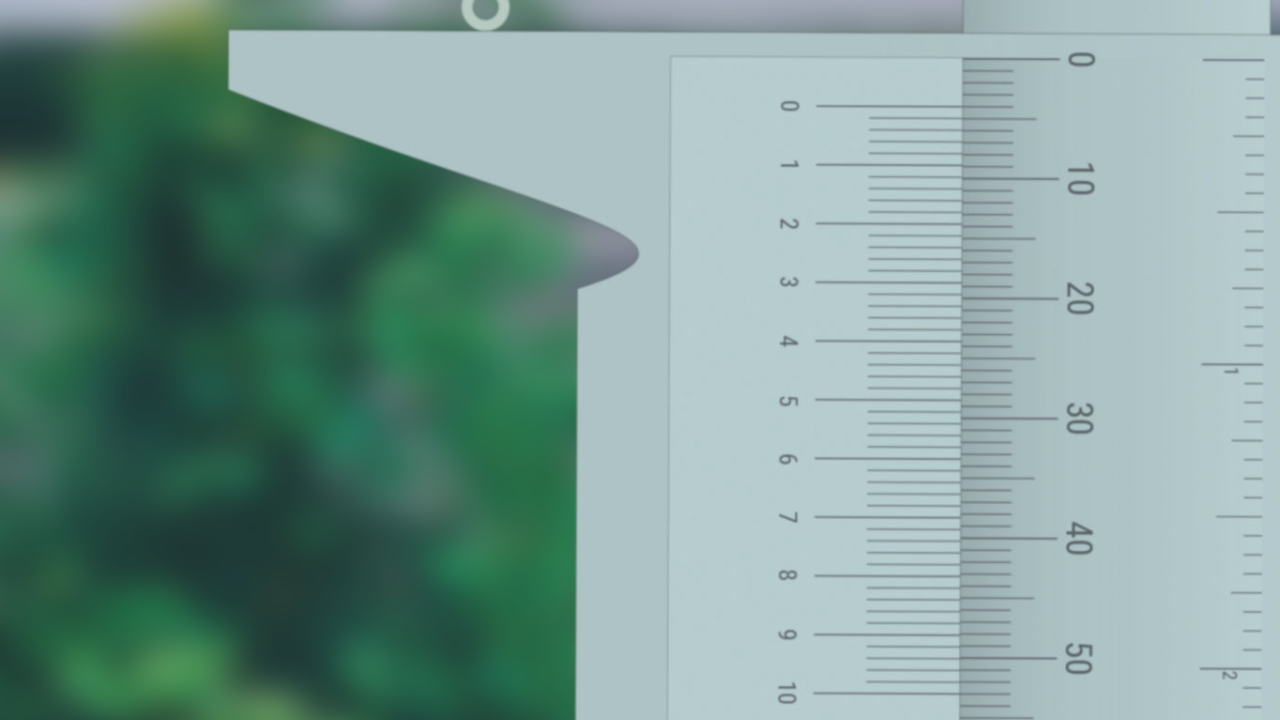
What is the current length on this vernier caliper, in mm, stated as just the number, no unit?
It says 4.0
